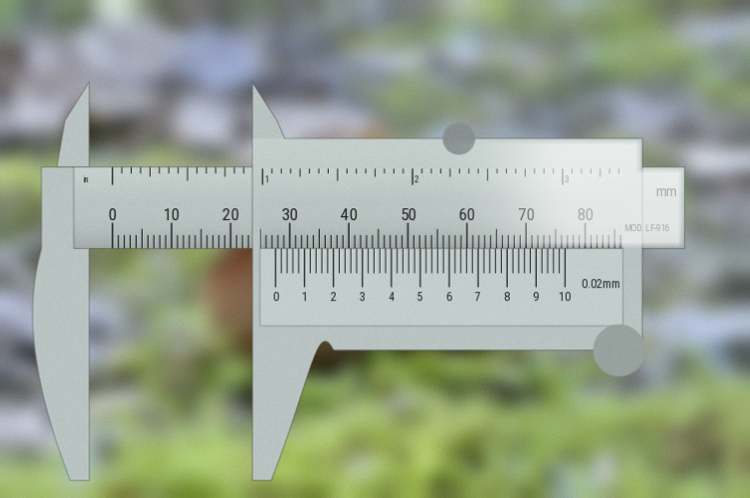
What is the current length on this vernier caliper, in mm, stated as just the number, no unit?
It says 27.6
